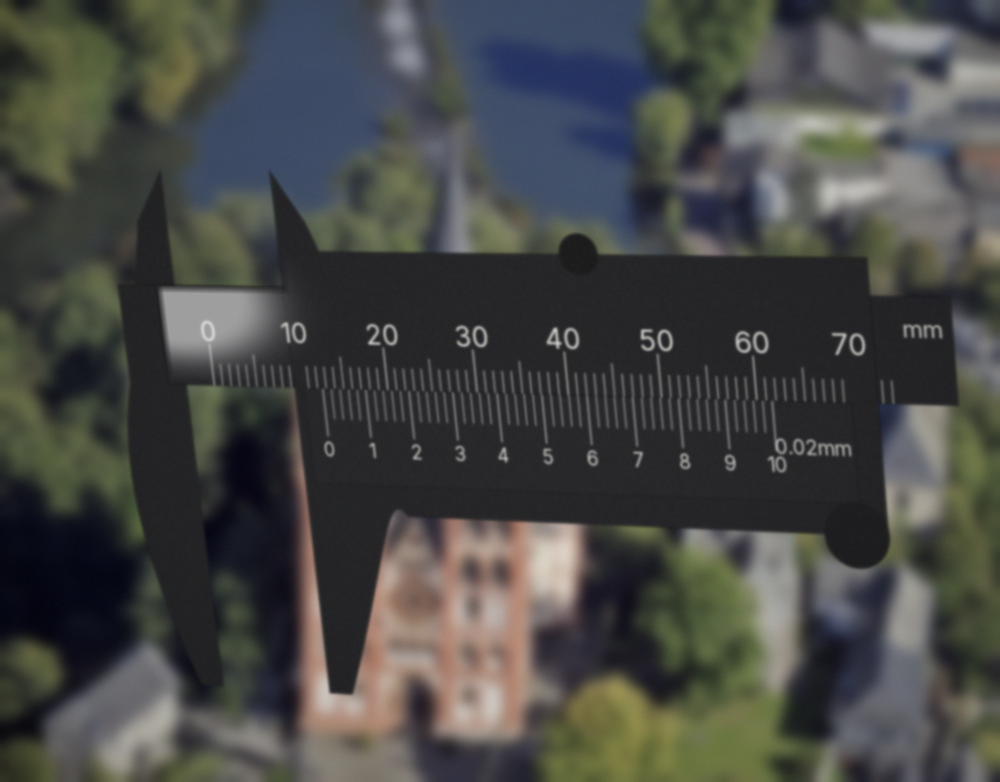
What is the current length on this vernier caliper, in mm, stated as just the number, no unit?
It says 12.6
